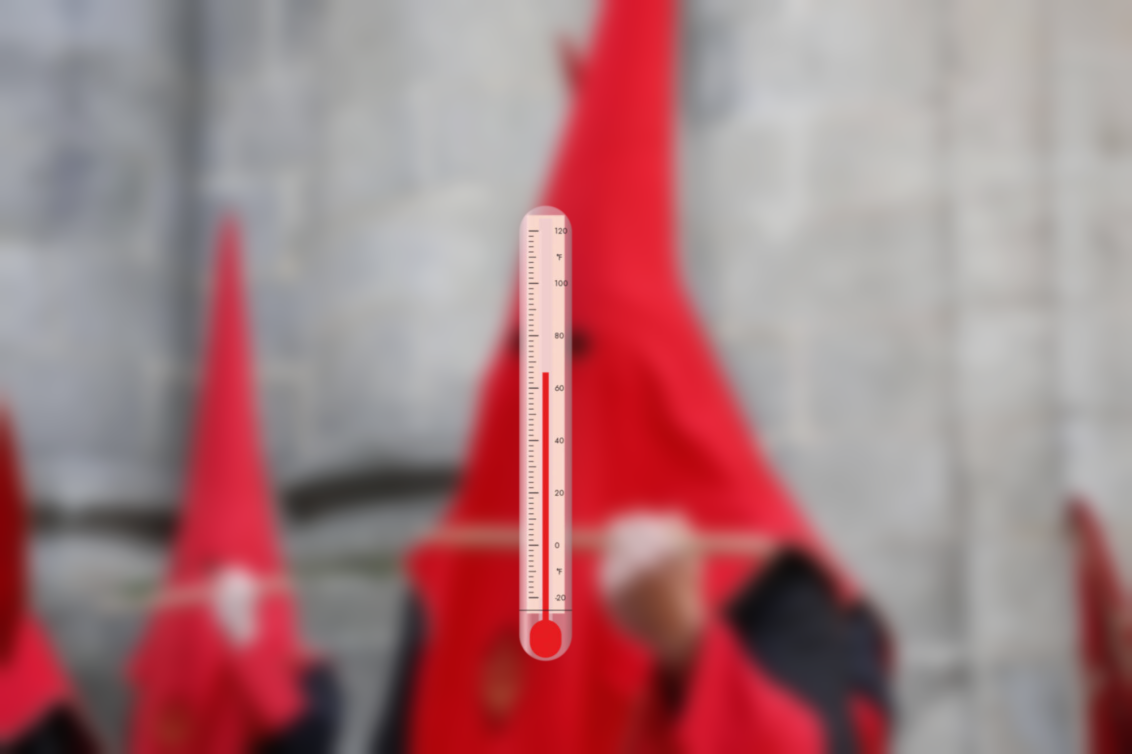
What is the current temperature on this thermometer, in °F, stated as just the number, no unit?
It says 66
